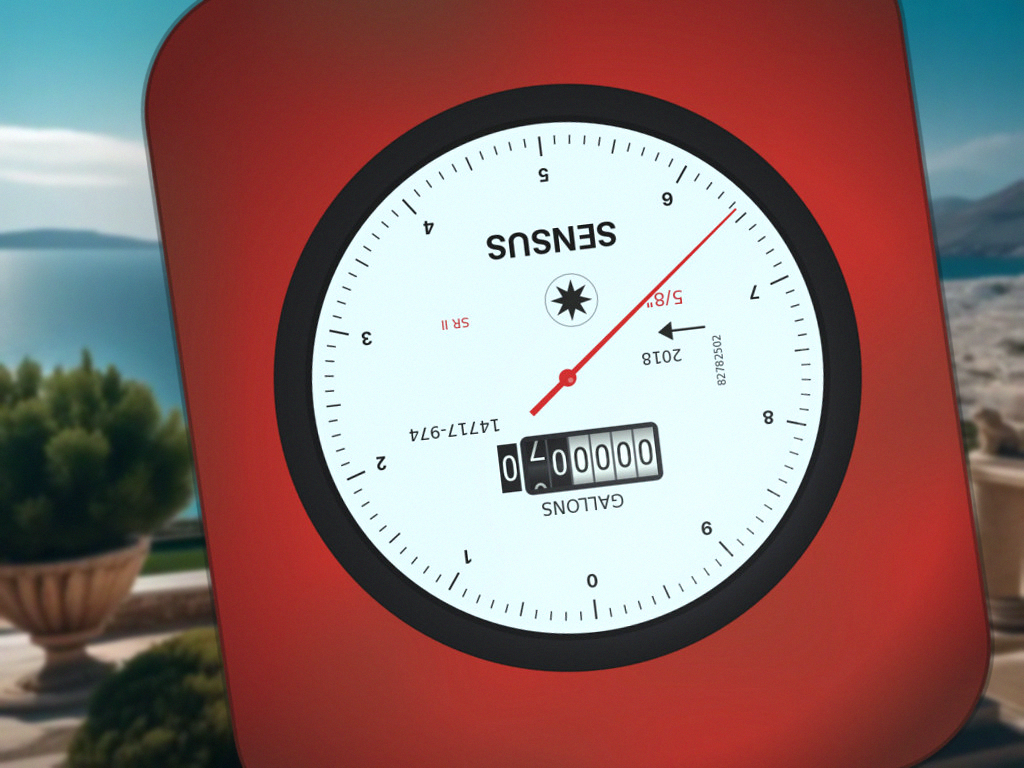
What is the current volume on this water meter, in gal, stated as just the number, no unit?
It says 66.4
